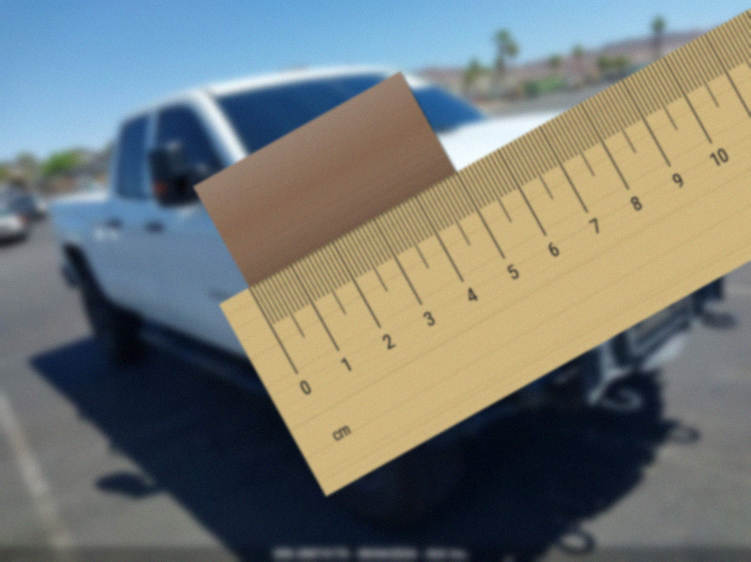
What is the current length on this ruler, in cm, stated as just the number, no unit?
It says 5
